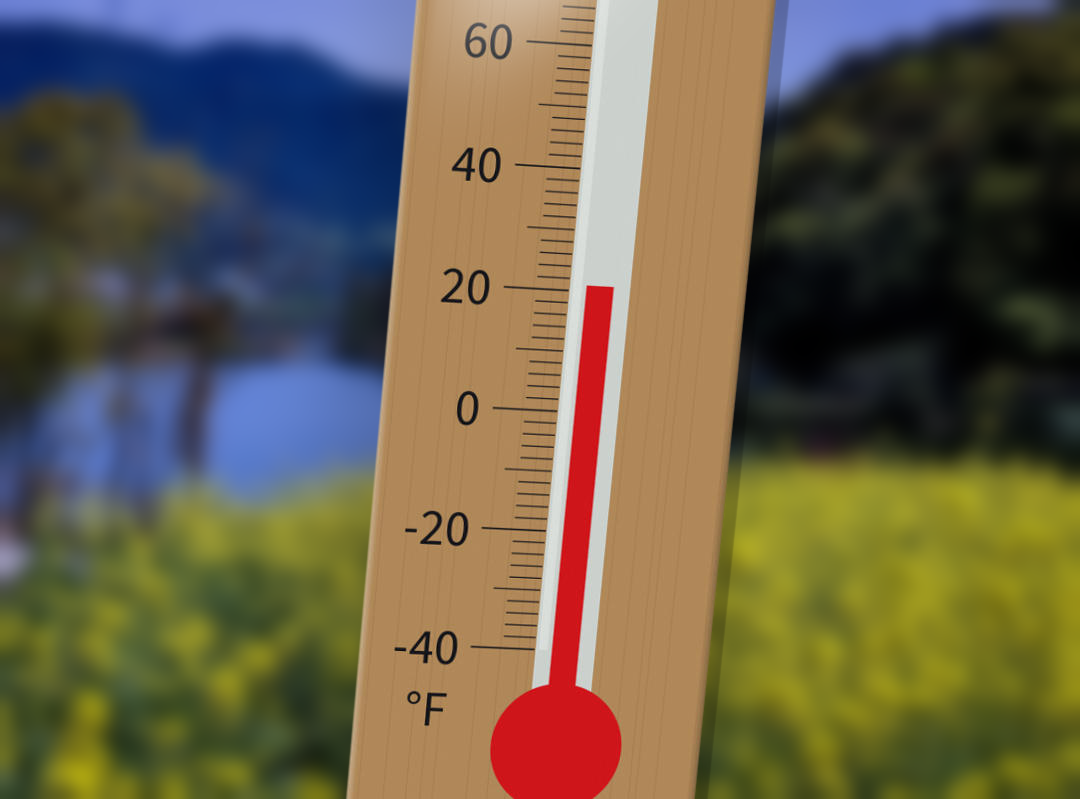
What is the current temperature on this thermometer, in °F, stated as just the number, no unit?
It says 21
